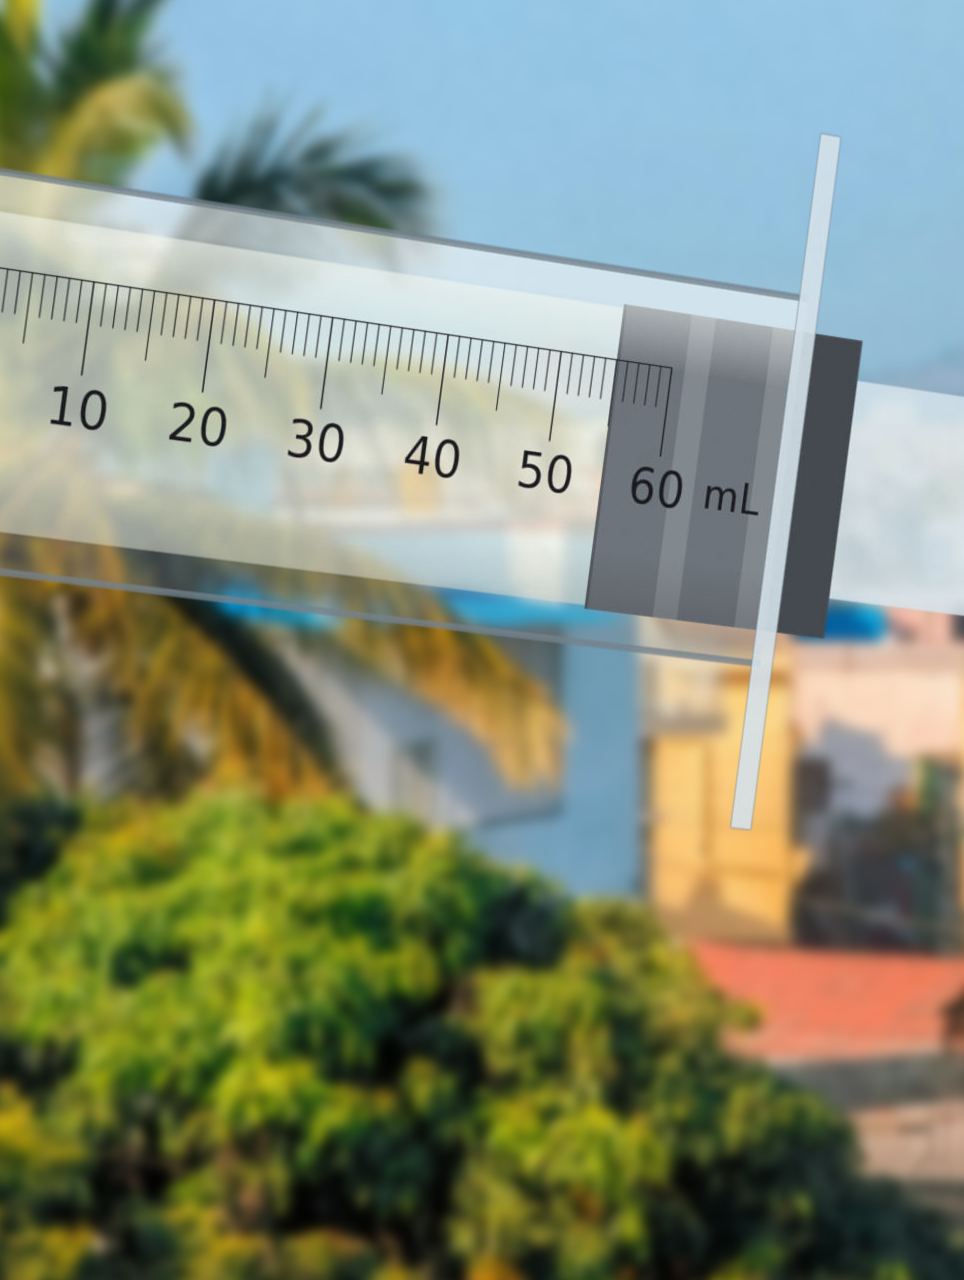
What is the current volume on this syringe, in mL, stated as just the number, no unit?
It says 55
